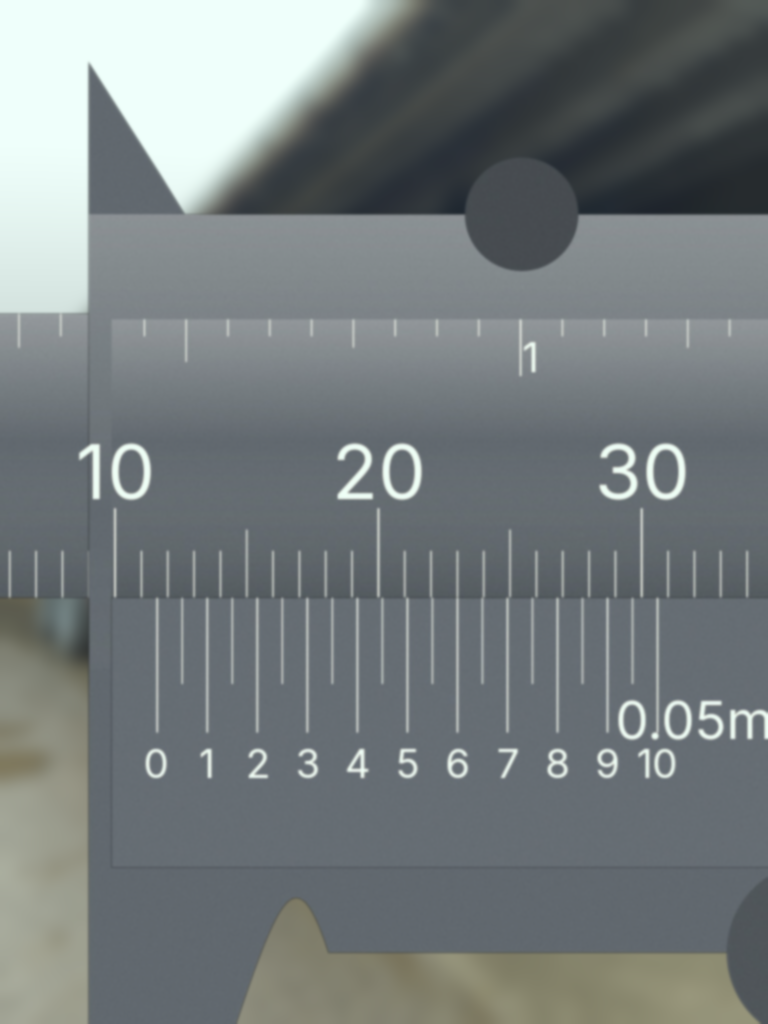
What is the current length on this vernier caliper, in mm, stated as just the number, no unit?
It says 11.6
